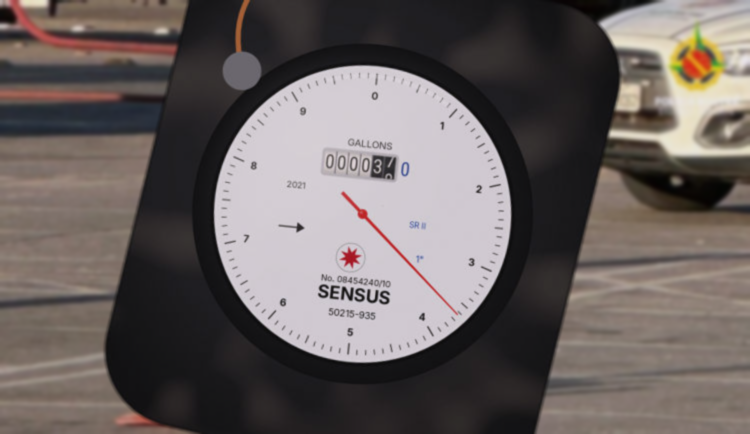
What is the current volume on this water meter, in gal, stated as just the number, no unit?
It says 373.6
